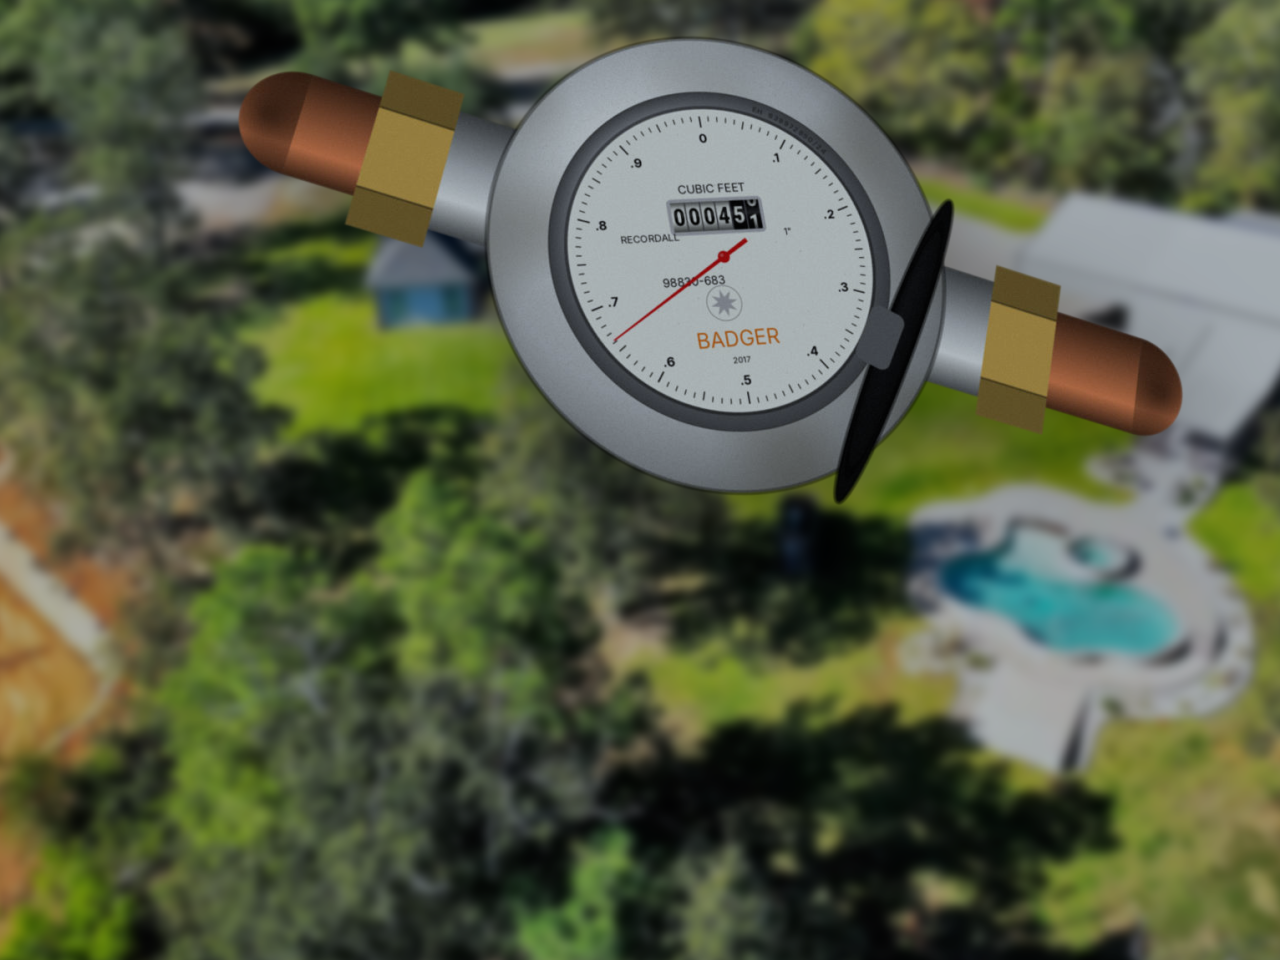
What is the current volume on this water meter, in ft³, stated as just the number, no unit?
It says 450.66
